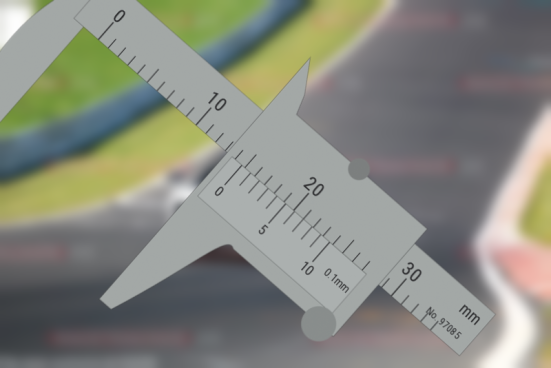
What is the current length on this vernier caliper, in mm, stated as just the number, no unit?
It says 14.7
